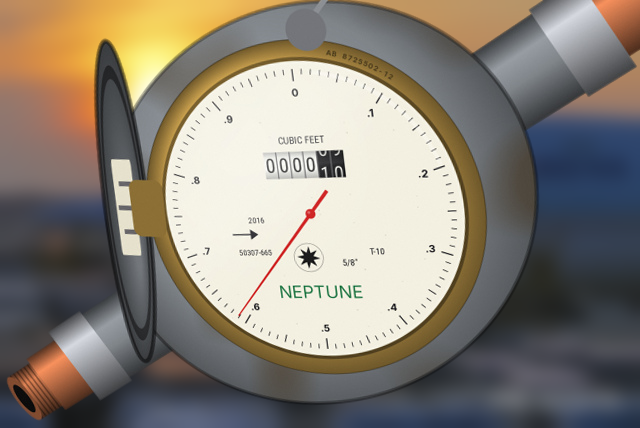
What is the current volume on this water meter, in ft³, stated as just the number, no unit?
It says 9.61
